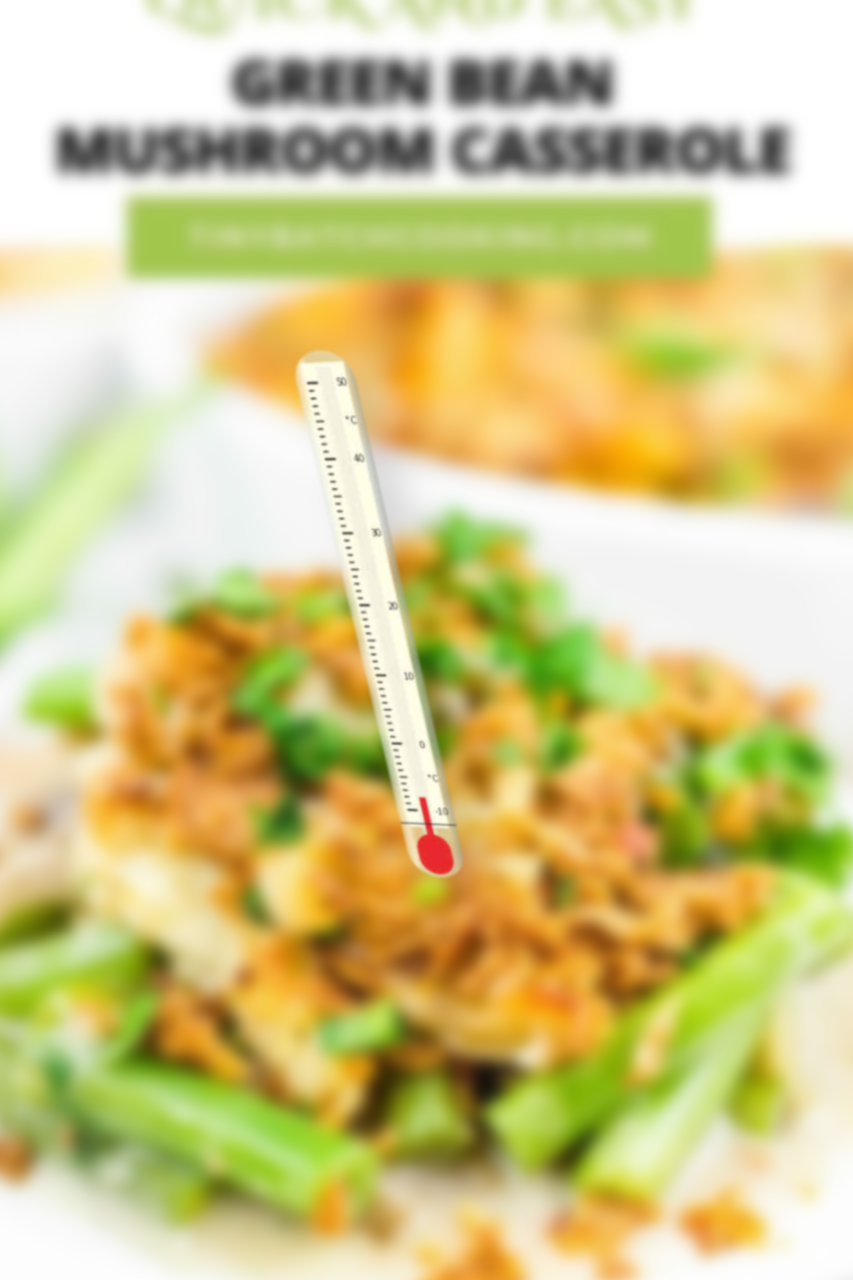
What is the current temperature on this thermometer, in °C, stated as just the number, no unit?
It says -8
